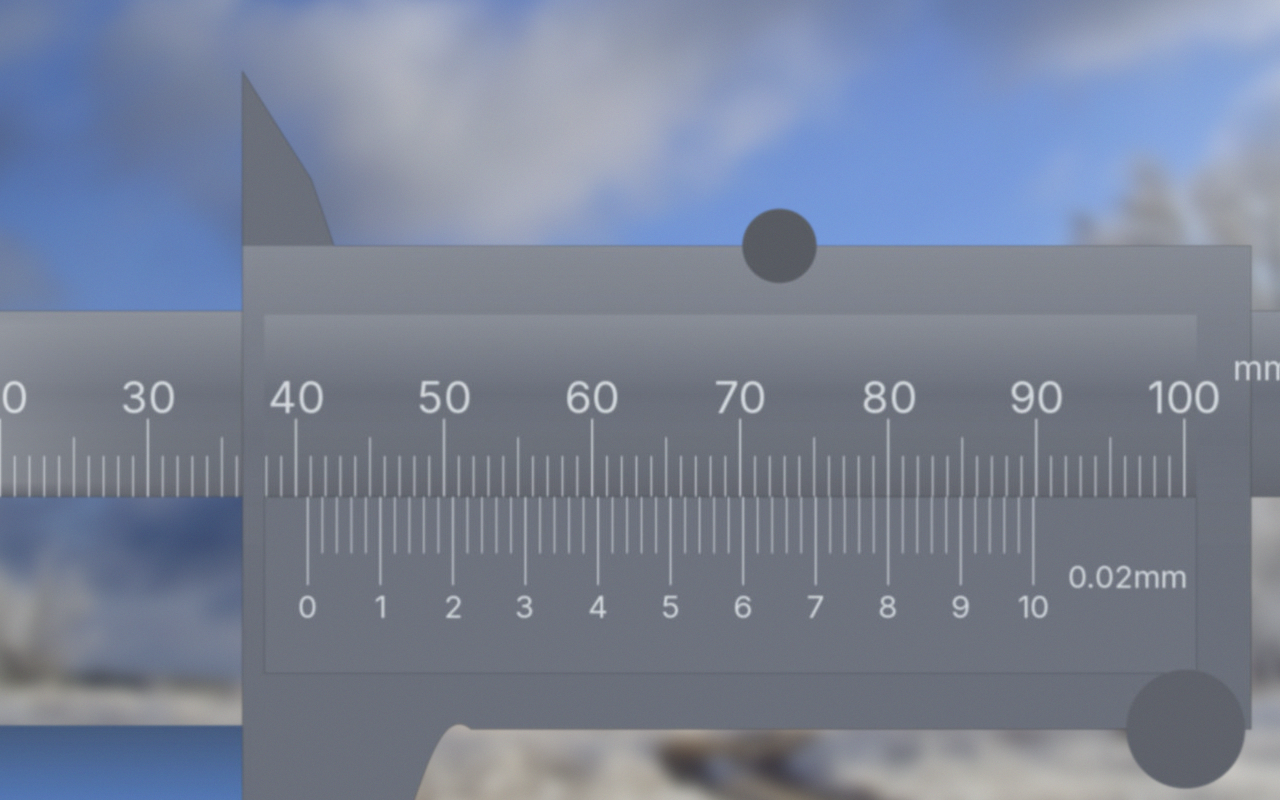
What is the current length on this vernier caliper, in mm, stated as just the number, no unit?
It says 40.8
